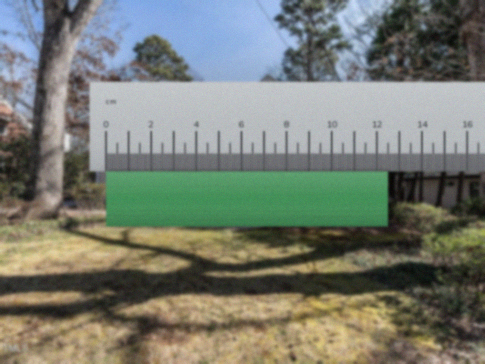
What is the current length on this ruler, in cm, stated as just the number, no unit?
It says 12.5
